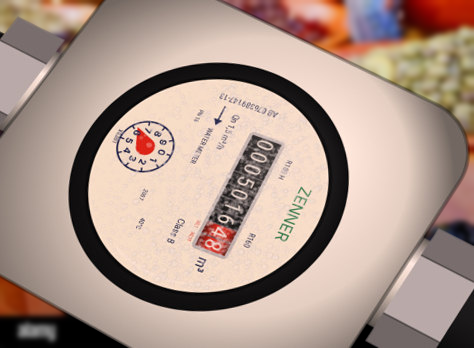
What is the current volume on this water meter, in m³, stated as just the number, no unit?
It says 5016.486
